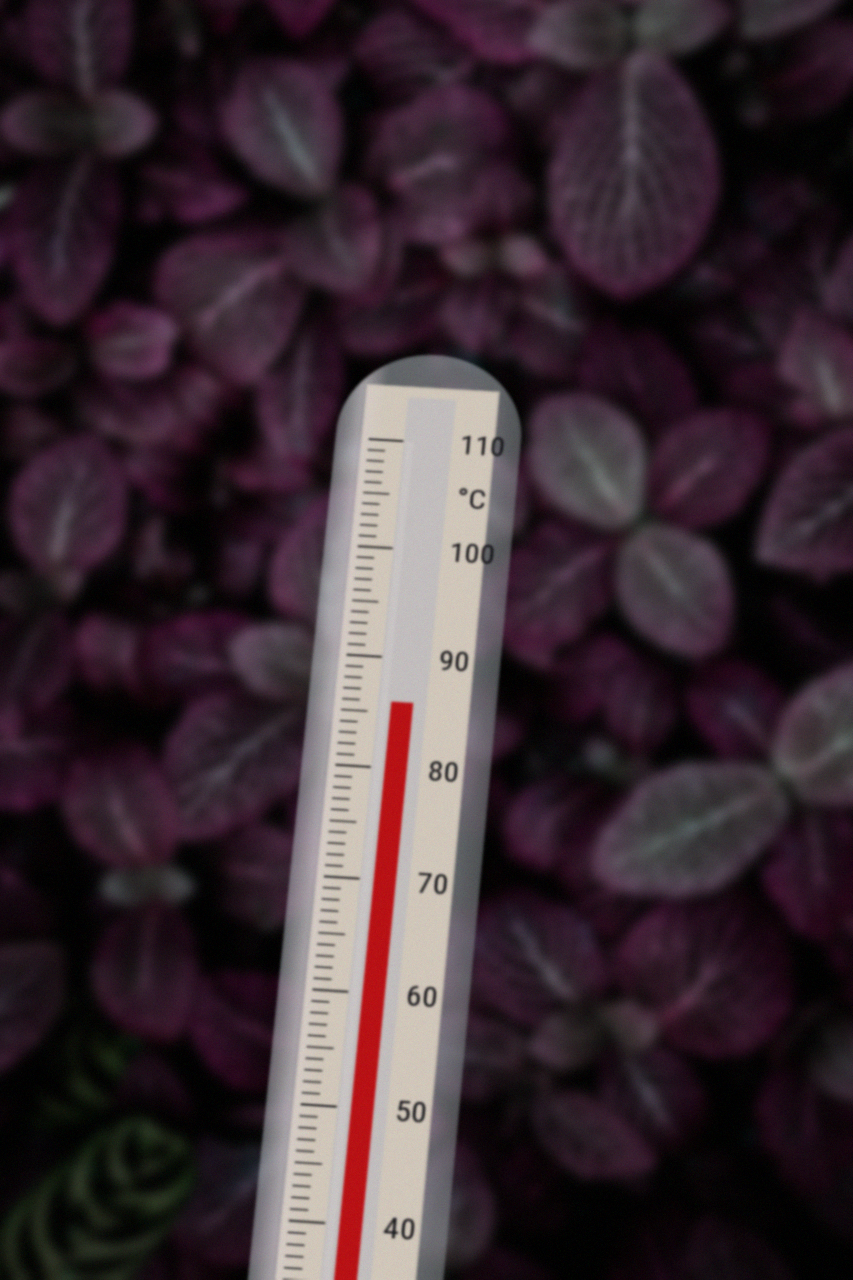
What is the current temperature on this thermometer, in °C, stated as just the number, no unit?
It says 86
